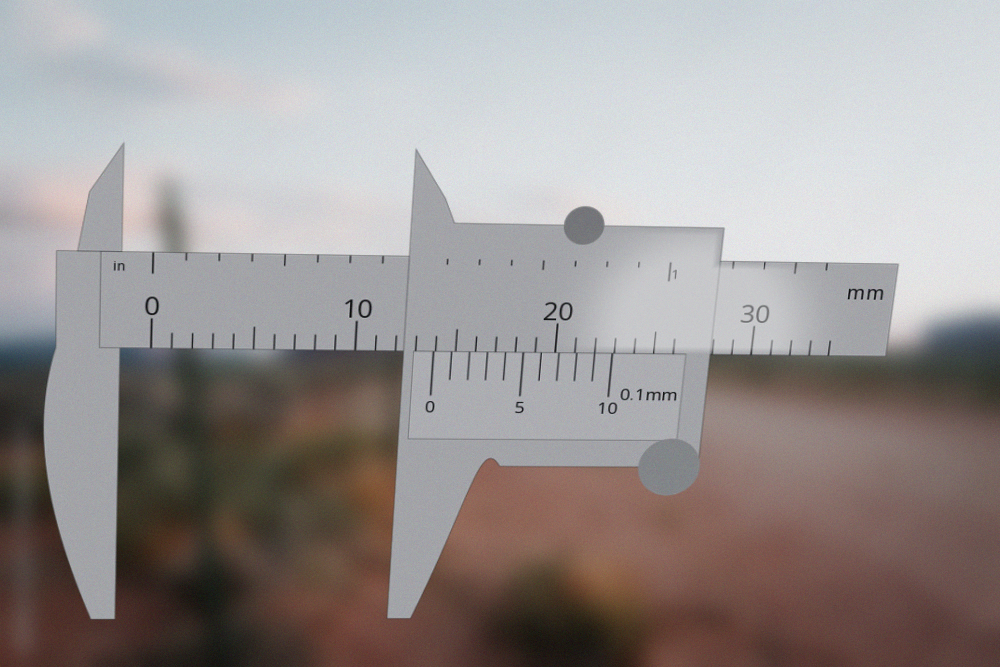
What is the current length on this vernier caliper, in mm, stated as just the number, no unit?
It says 13.9
